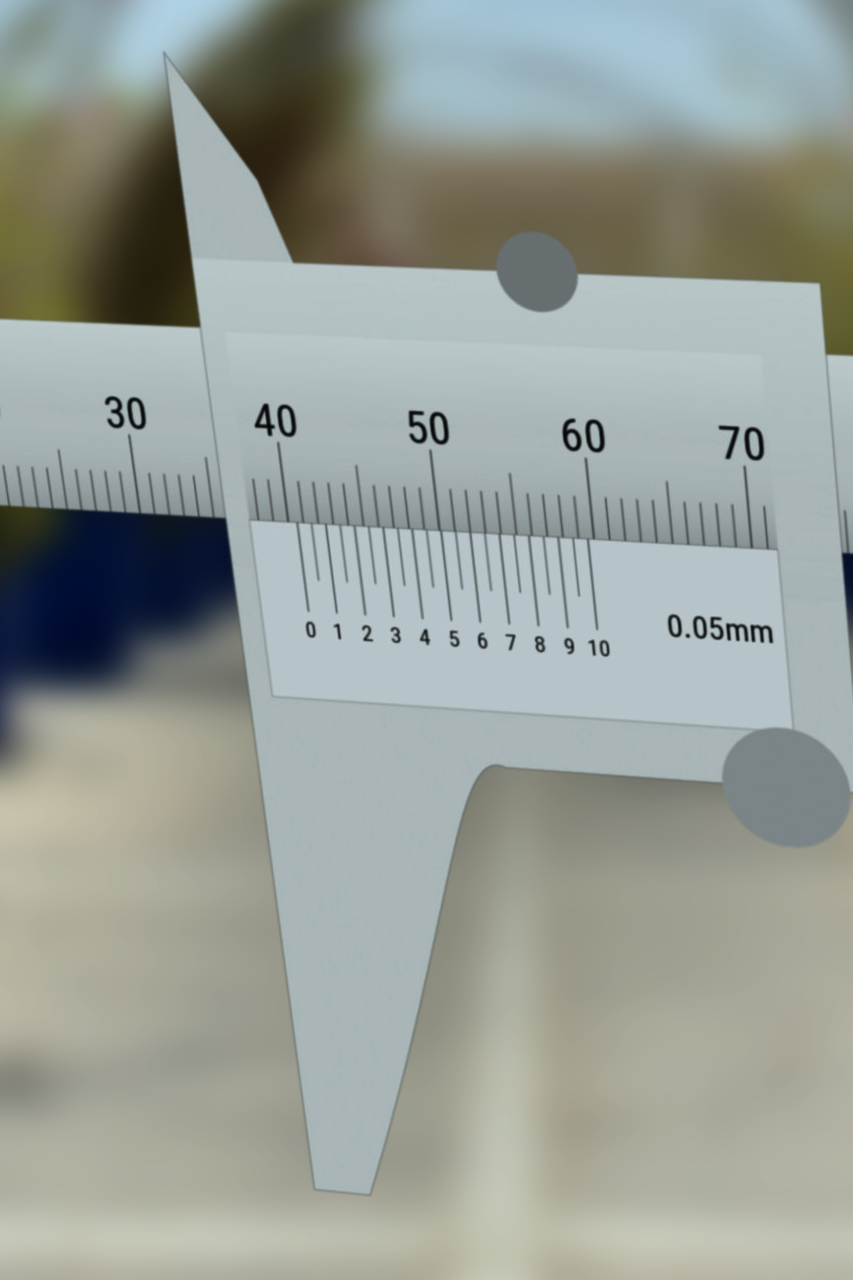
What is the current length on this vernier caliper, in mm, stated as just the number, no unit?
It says 40.6
